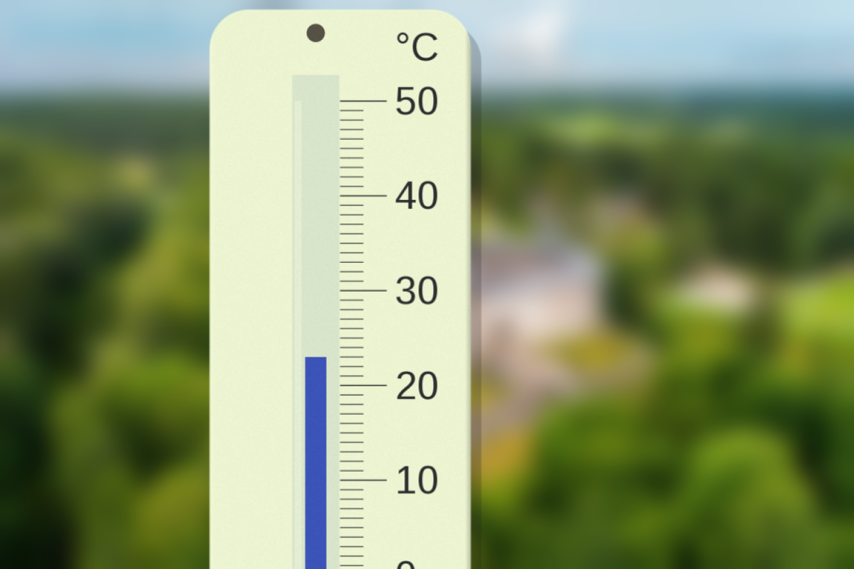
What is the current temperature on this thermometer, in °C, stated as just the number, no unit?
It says 23
